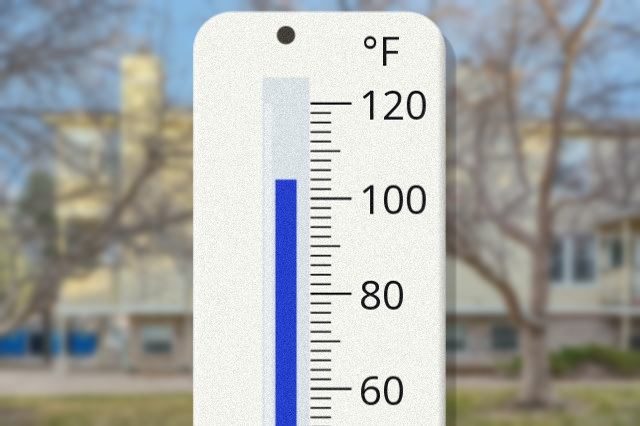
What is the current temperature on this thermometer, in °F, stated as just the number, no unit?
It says 104
